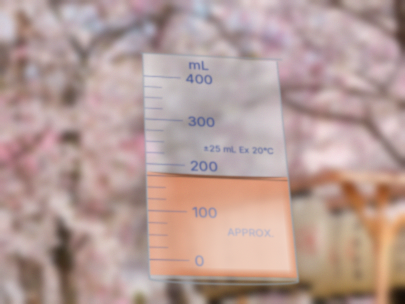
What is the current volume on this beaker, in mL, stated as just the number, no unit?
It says 175
